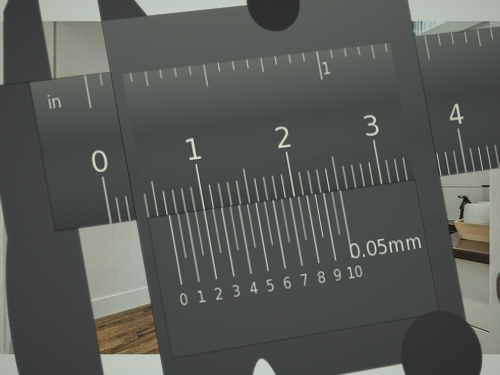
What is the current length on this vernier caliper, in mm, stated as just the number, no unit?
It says 6.2
